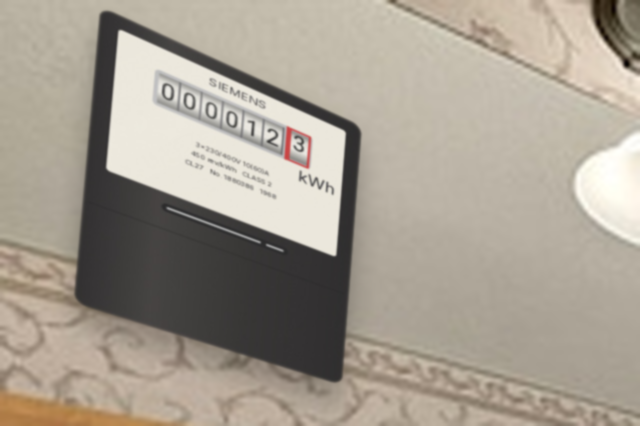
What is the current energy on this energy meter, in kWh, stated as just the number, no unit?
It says 12.3
